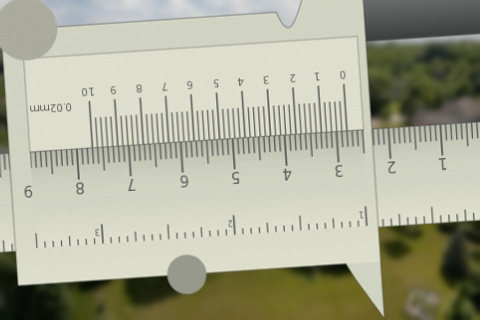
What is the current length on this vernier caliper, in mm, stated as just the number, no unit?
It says 28.0
